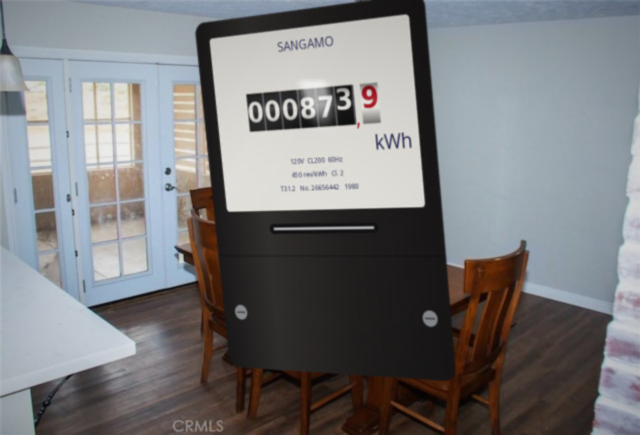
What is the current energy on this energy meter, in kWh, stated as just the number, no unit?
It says 873.9
